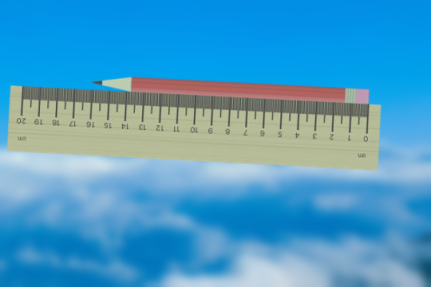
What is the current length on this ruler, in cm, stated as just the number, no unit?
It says 16
